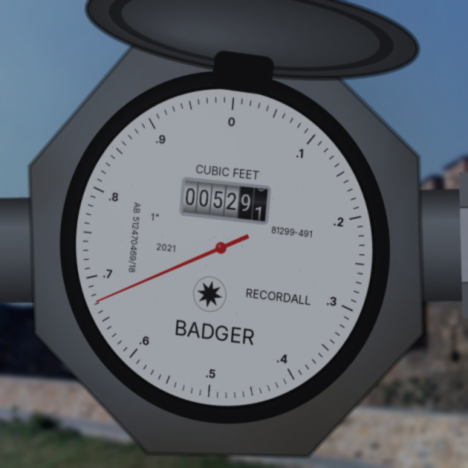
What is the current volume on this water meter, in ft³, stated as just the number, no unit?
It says 5290.67
